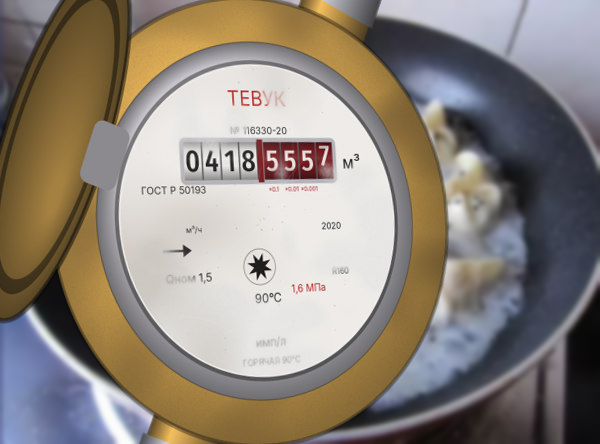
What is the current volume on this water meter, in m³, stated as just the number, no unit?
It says 418.5557
